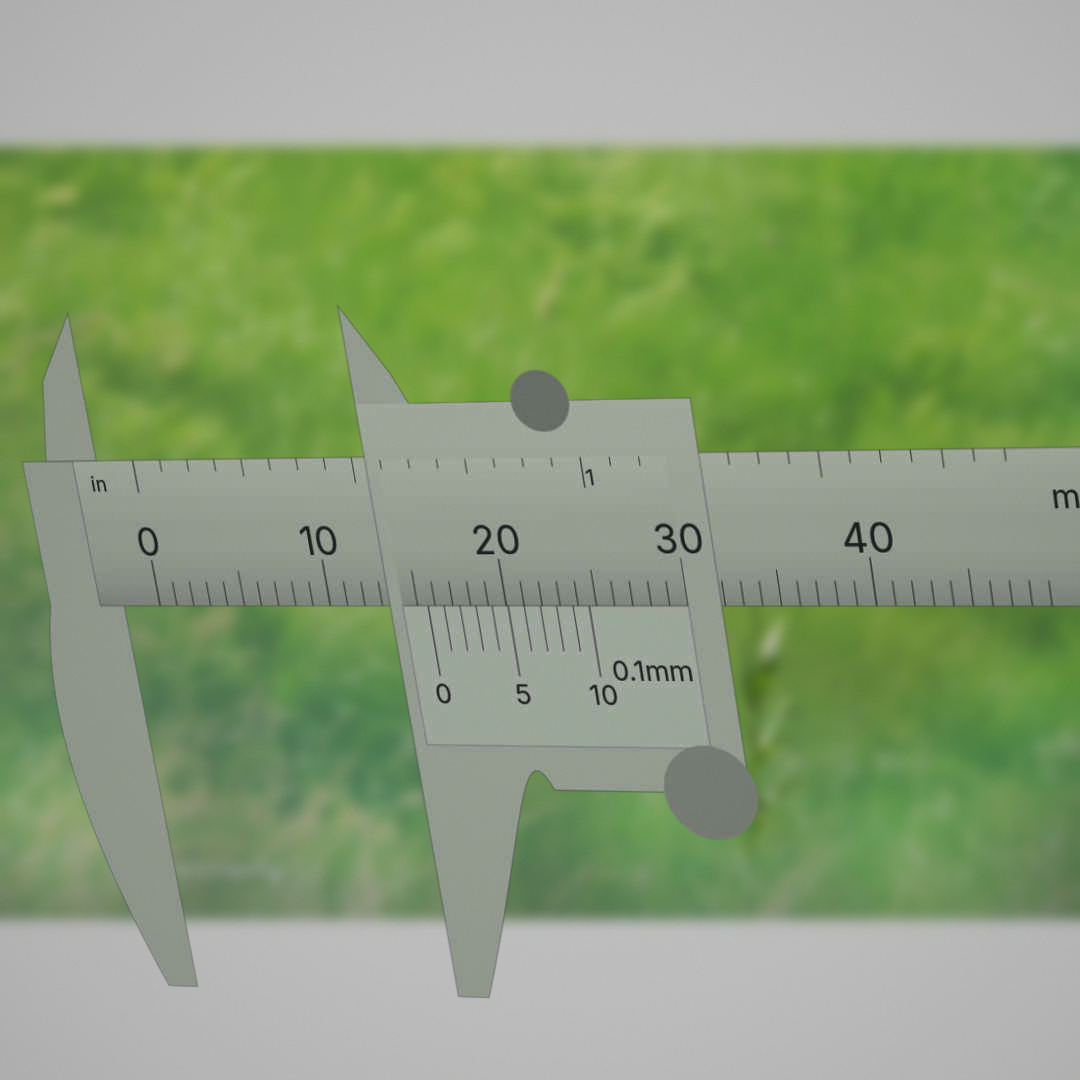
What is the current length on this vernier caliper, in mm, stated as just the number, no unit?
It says 15.6
